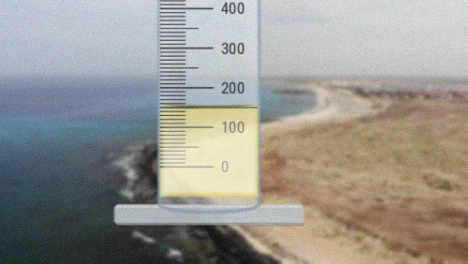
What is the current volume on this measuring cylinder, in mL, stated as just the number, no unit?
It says 150
